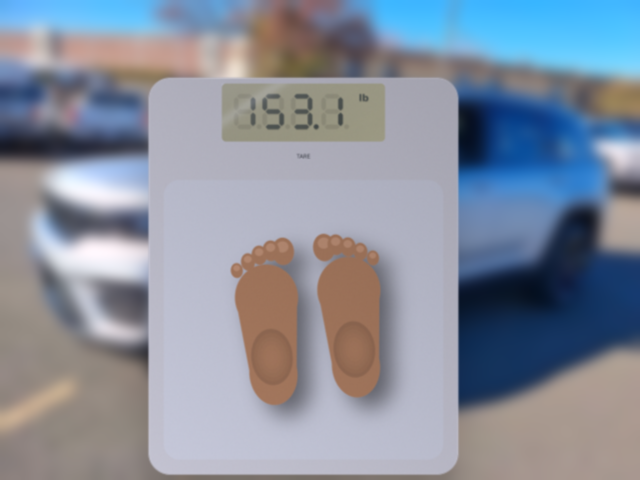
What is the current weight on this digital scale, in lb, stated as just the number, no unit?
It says 153.1
